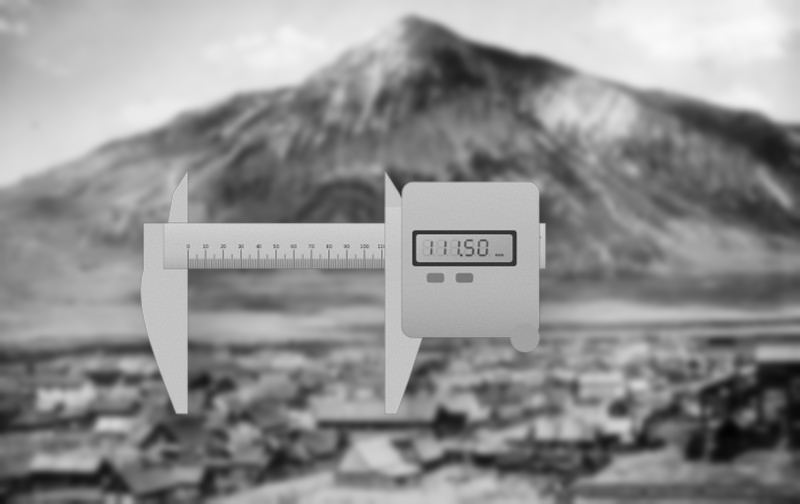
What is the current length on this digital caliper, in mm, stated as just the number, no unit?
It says 111.50
